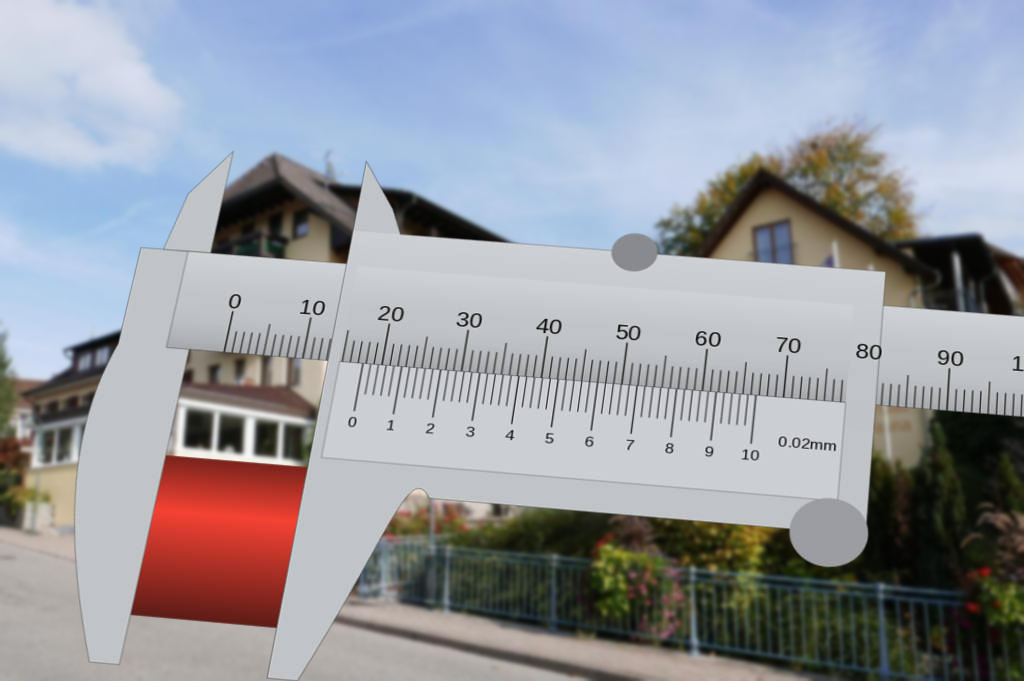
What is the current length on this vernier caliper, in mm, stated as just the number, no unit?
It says 17.6
